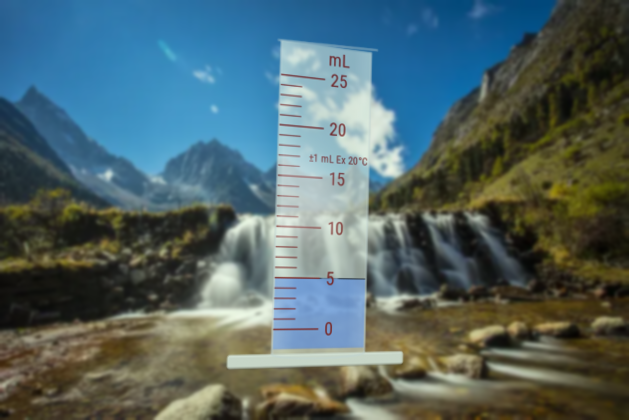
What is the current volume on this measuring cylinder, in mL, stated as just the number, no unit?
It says 5
